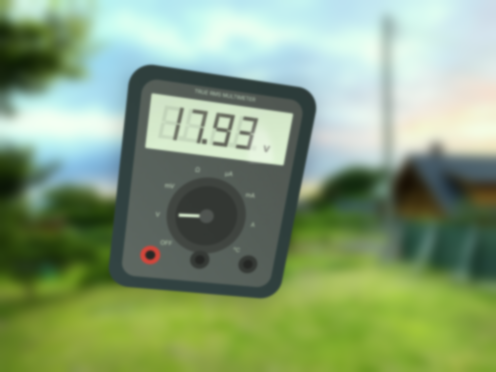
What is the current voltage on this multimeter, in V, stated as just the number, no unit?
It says 17.93
